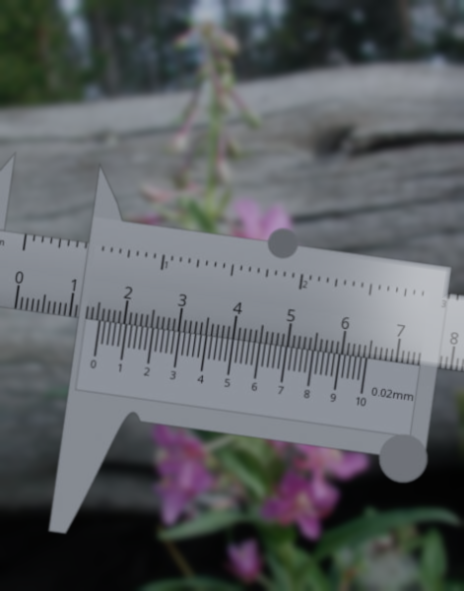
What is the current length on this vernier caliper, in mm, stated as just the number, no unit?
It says 15.5
